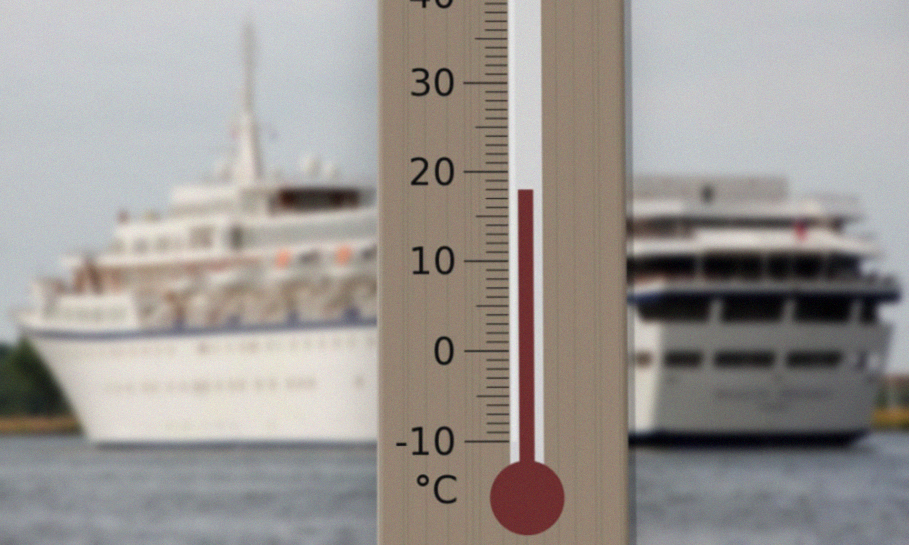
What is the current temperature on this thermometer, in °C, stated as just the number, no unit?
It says 18
